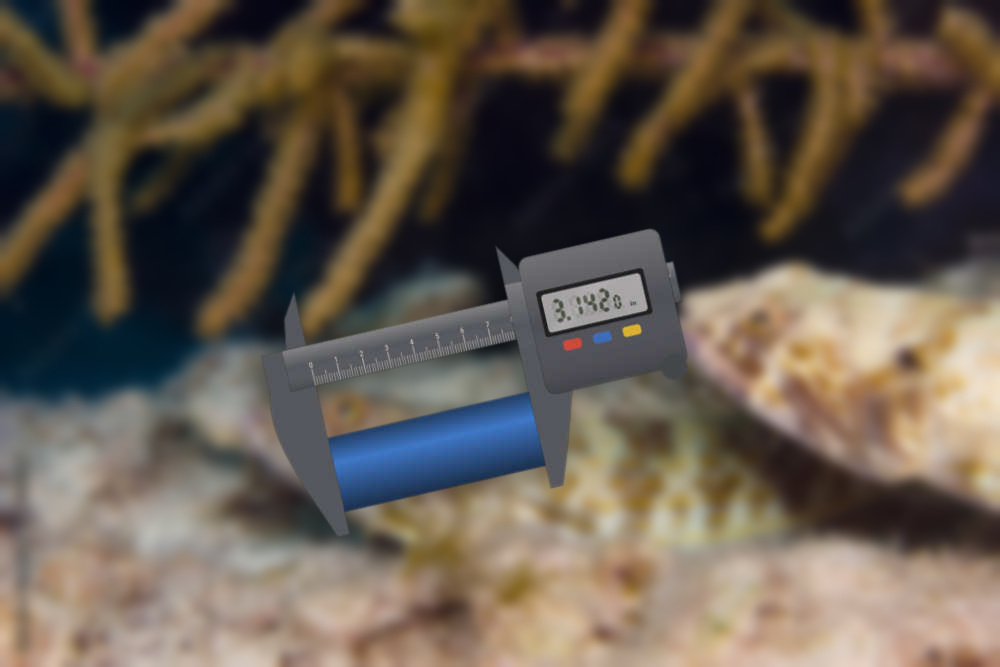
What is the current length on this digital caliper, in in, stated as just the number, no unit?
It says 3.1420
